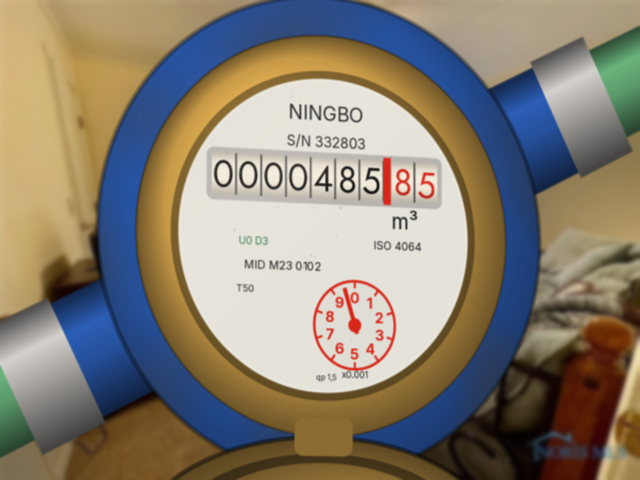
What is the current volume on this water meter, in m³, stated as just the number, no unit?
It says 485.849
